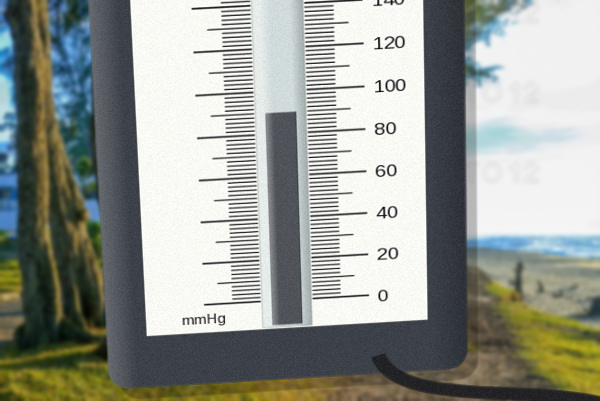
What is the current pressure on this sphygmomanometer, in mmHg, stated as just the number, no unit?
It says 90
